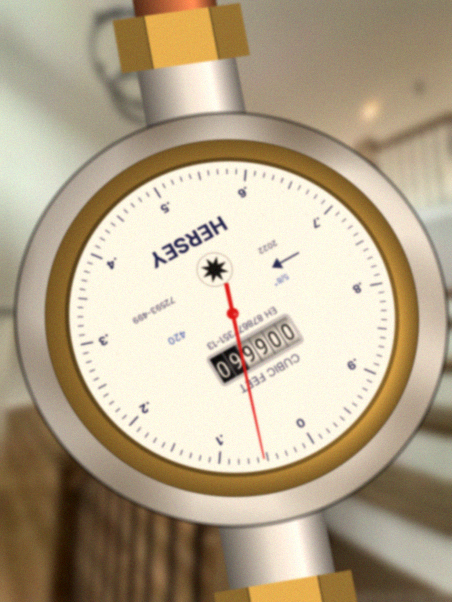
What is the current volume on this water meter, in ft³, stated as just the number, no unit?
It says 6660.05
